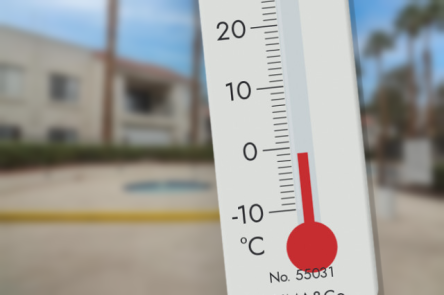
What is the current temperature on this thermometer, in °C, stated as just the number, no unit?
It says -1
